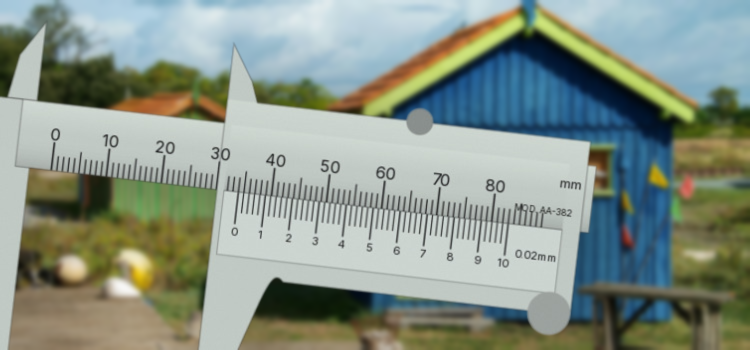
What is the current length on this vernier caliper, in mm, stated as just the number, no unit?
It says 34.0
